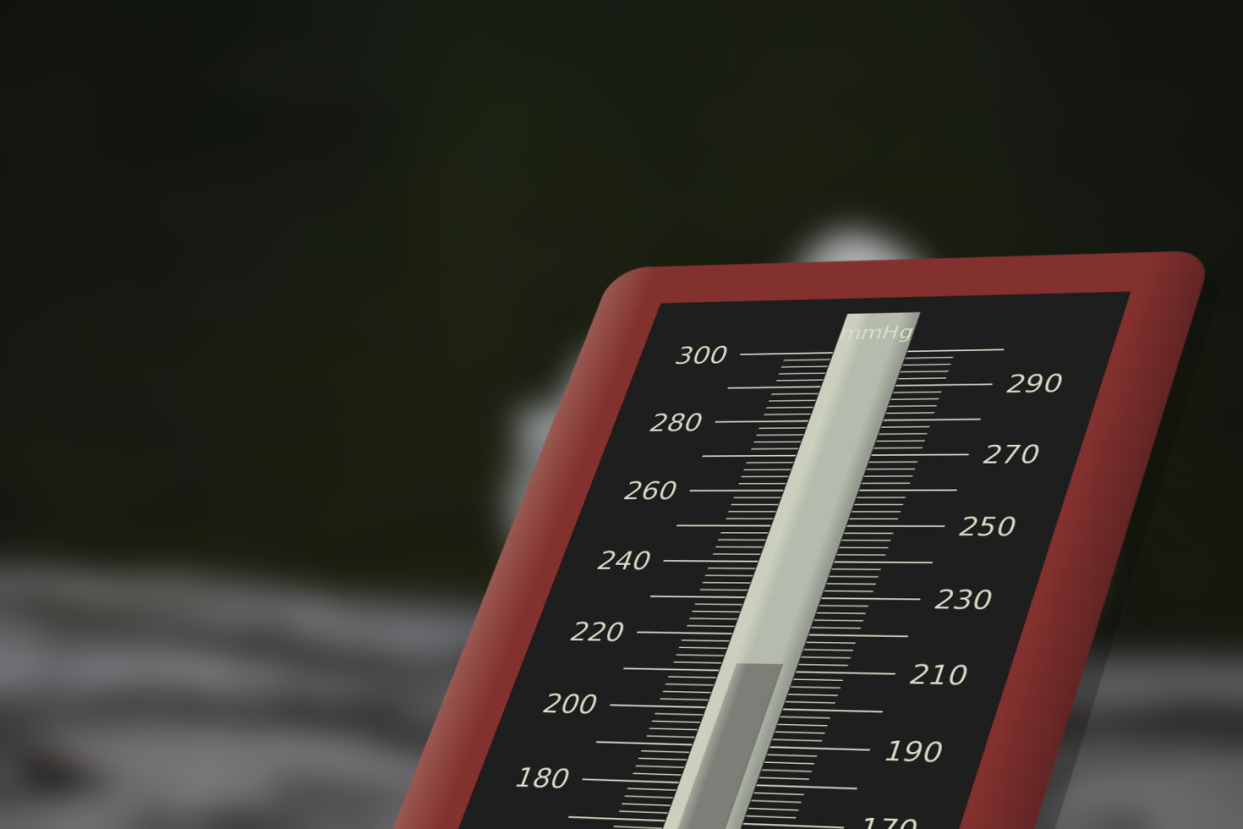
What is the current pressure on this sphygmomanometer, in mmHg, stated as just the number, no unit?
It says 212
